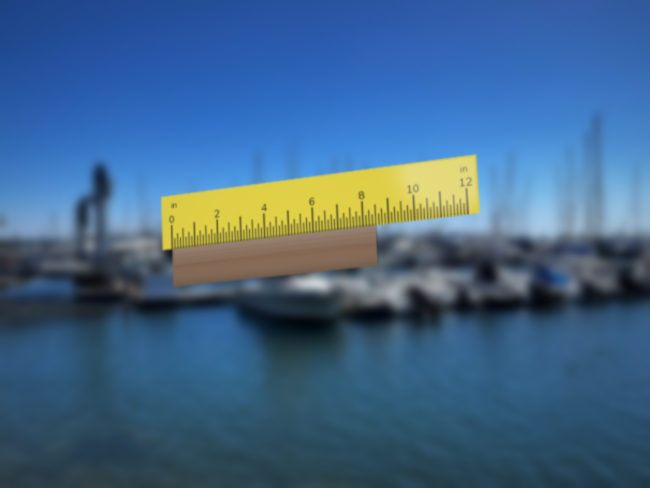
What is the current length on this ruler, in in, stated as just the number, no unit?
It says 8.5
